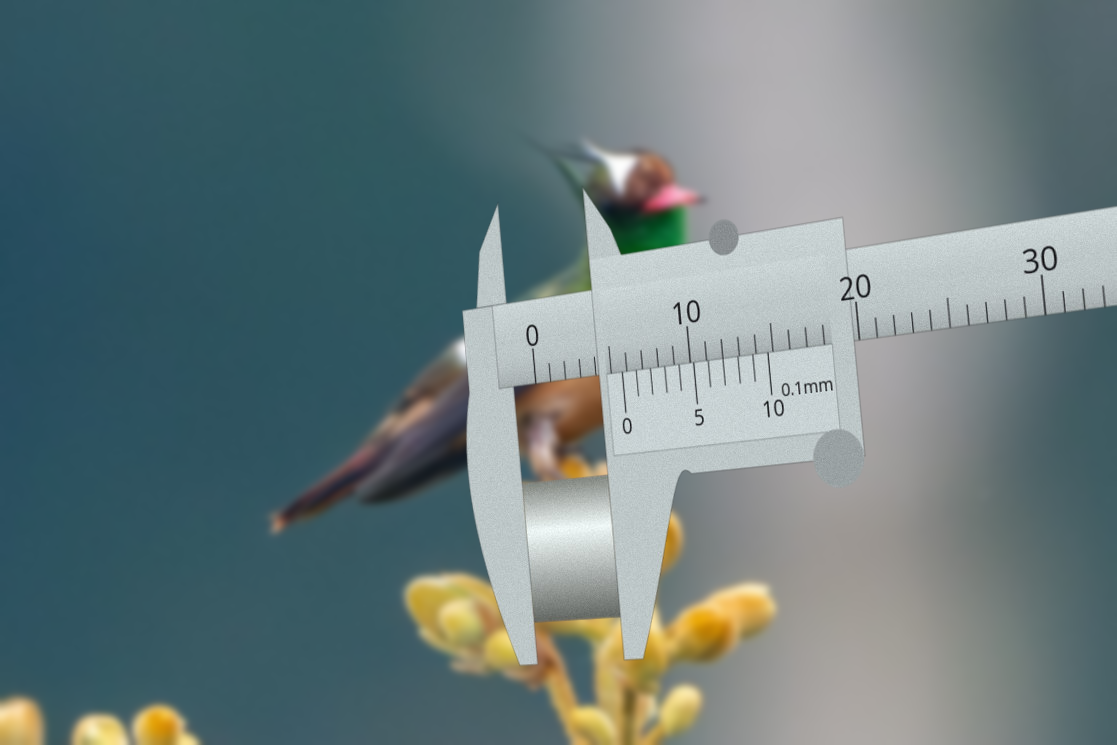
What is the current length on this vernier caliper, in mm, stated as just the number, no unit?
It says 5.7
